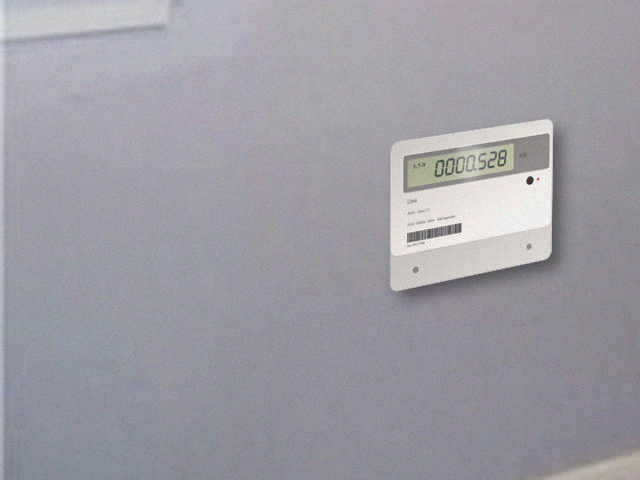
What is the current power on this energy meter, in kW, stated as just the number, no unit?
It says 0.528
